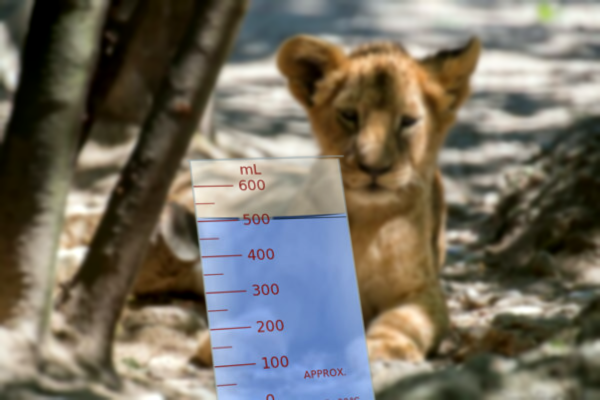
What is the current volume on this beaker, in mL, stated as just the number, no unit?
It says 500
